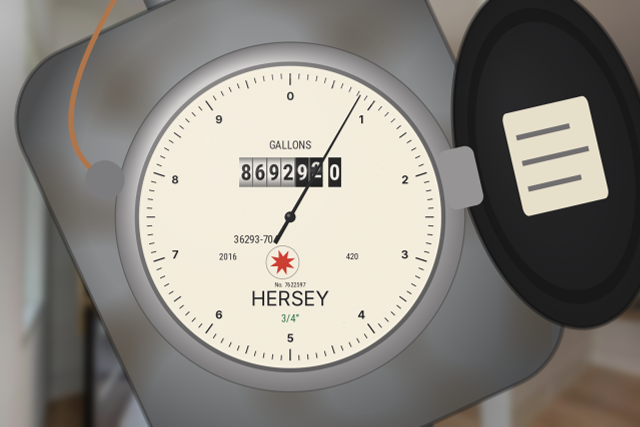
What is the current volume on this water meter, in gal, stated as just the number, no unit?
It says 8692920.8
